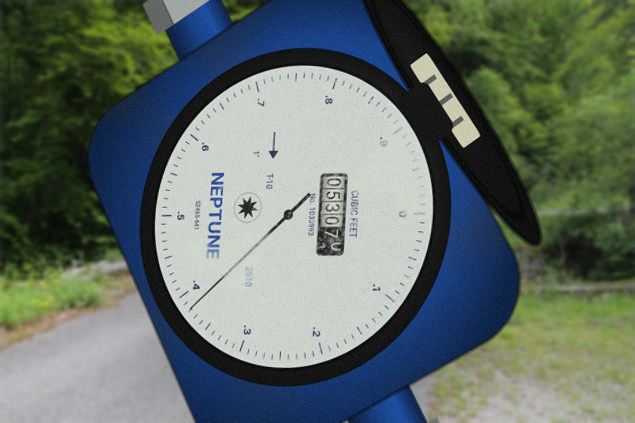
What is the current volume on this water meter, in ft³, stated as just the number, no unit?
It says 53070.38
